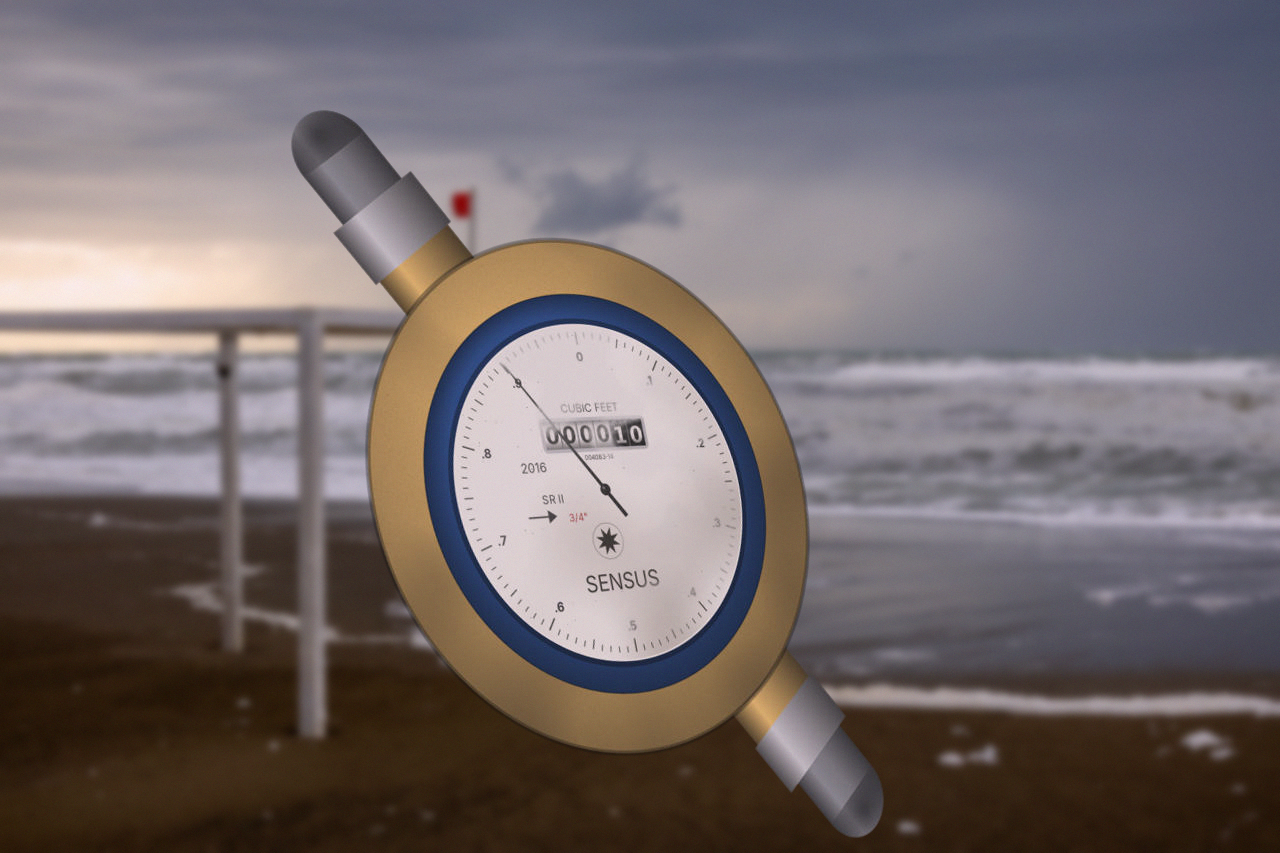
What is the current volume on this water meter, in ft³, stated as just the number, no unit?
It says 9.90
